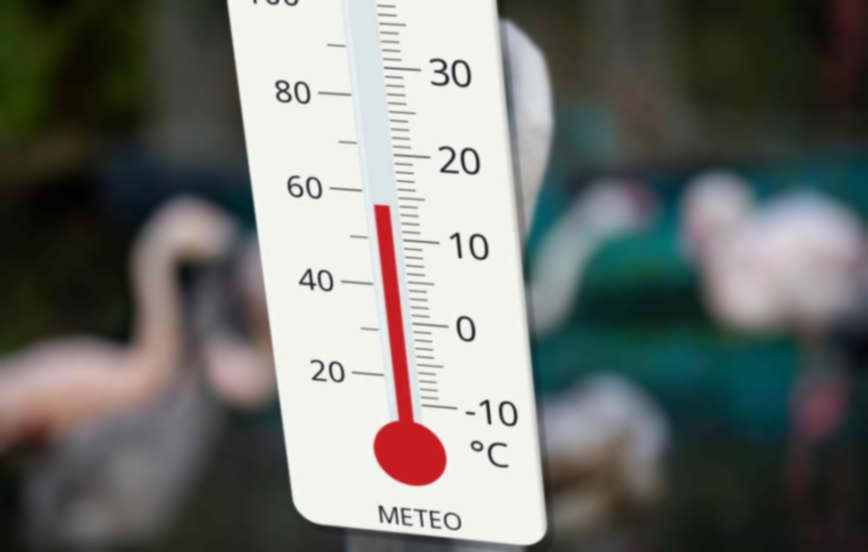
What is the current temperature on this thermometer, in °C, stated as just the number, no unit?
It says 14
